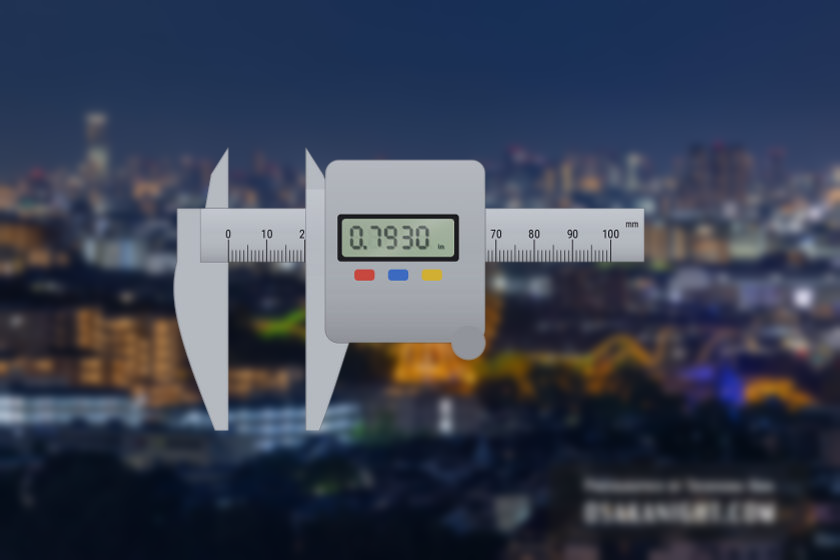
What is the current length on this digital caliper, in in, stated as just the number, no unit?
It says 0.7930
